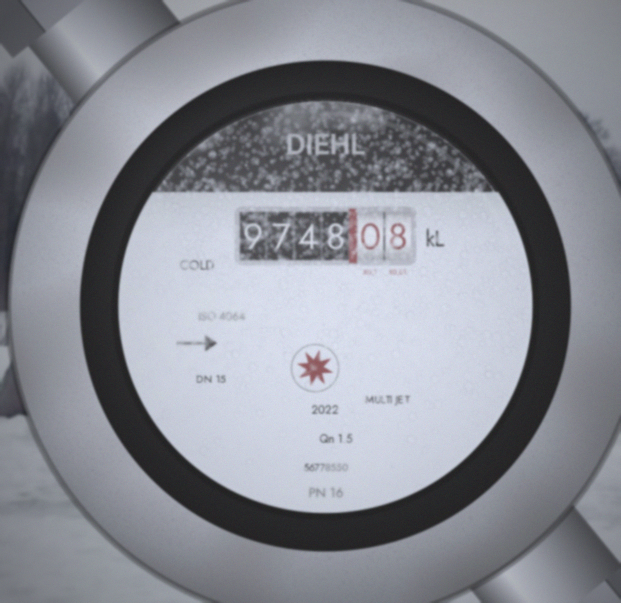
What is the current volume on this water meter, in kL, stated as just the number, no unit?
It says 9748.08
